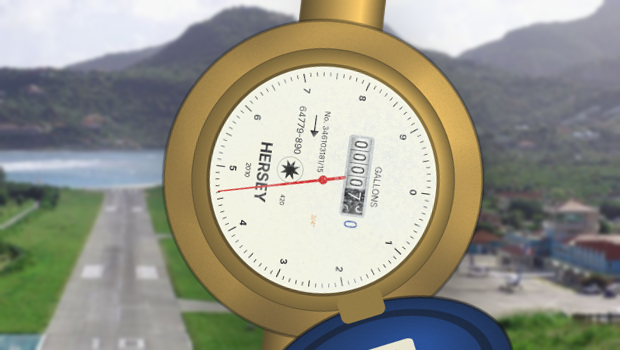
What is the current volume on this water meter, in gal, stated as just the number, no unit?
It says 754.6
